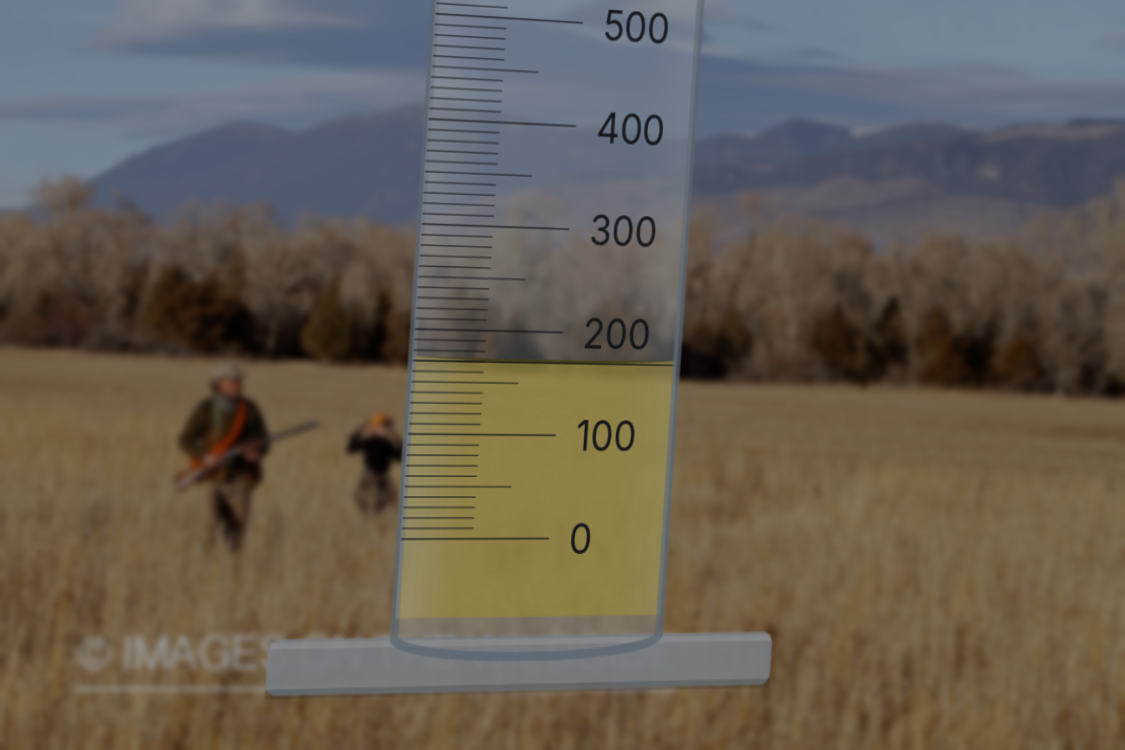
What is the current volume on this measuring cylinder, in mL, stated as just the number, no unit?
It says 170
